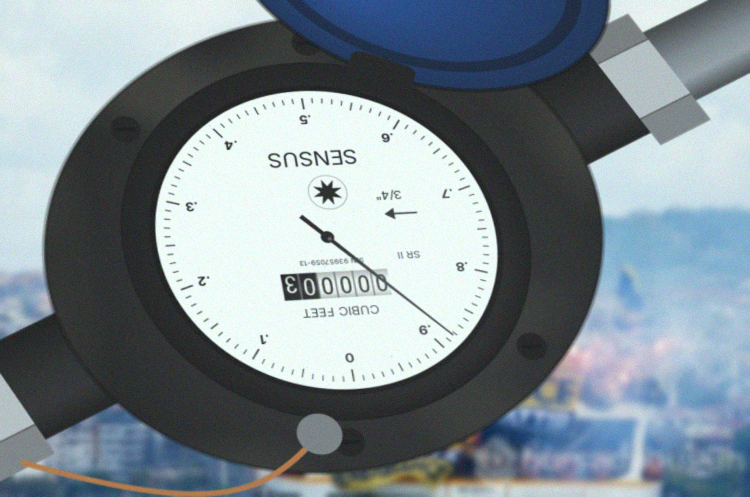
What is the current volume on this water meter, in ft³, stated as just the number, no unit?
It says 2.88
